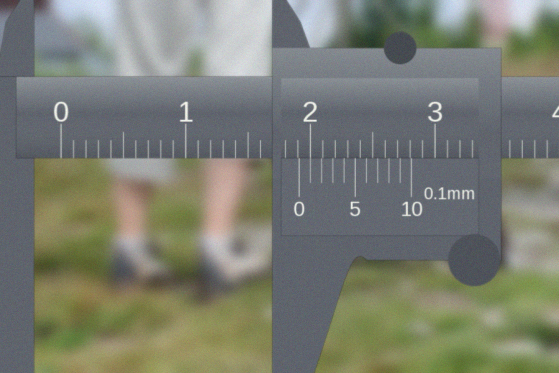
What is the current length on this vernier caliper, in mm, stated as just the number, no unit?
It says 19.1
